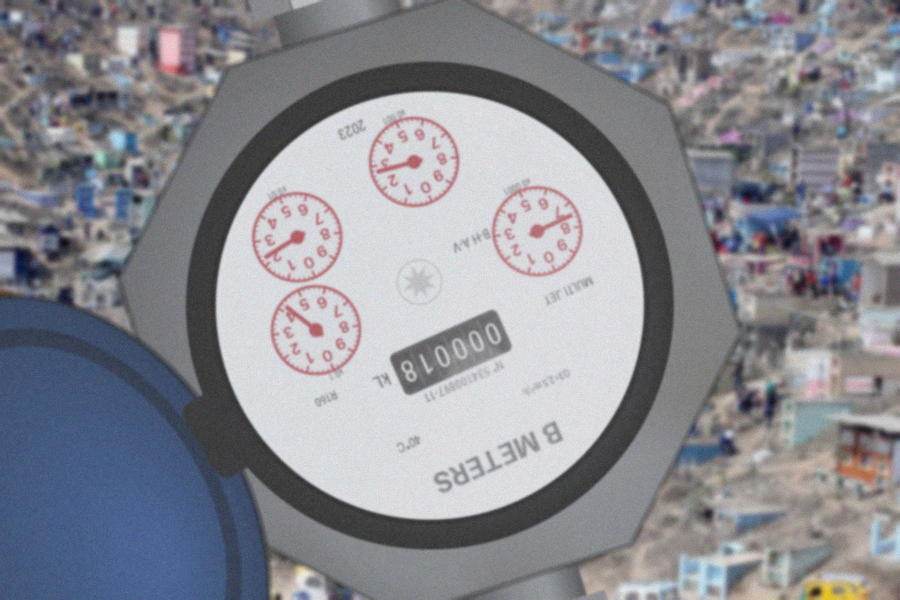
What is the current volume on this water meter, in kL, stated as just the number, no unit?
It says 18.4227
